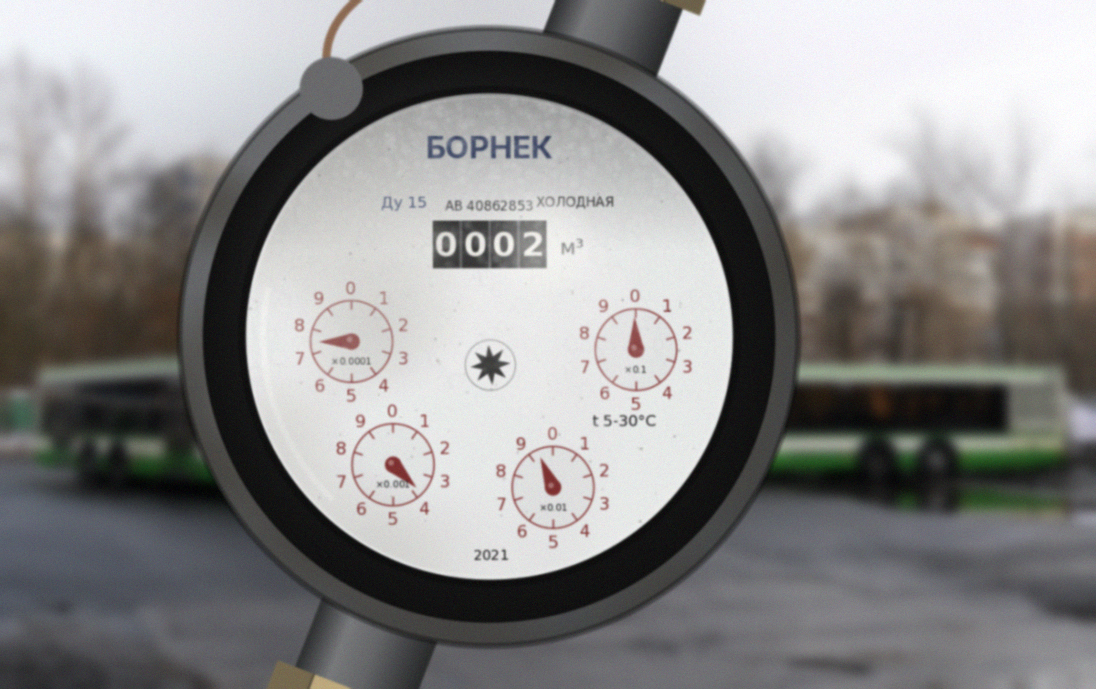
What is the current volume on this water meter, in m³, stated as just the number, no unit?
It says 1.9937
